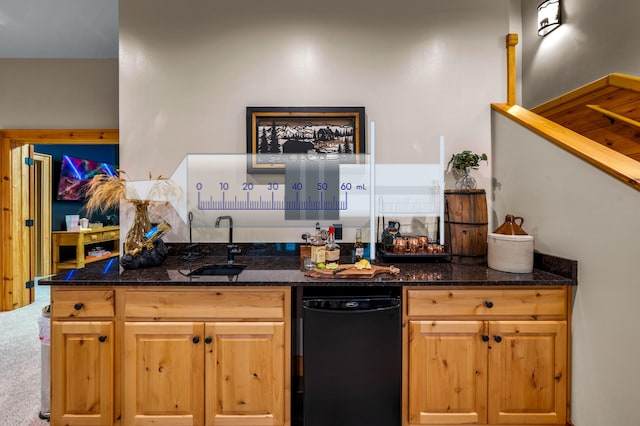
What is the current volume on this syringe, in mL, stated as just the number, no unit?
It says 35
